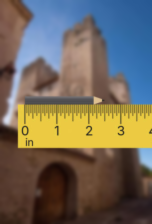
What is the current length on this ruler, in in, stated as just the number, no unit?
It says 2.5
